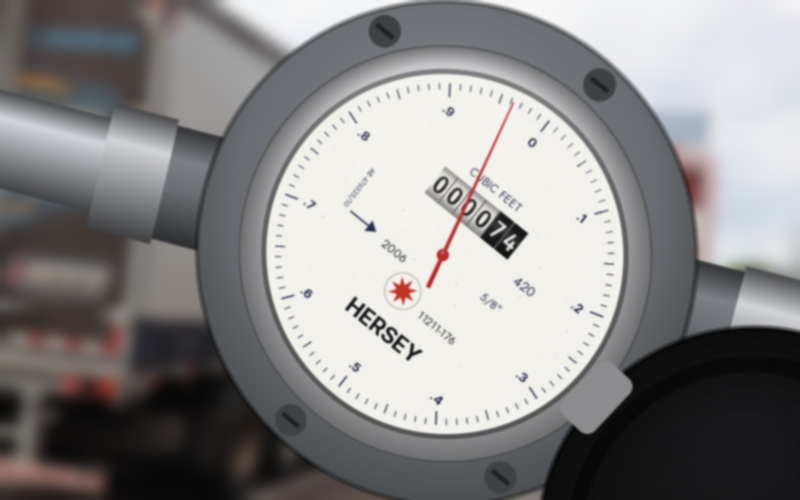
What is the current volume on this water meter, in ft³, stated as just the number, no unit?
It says 73.96
